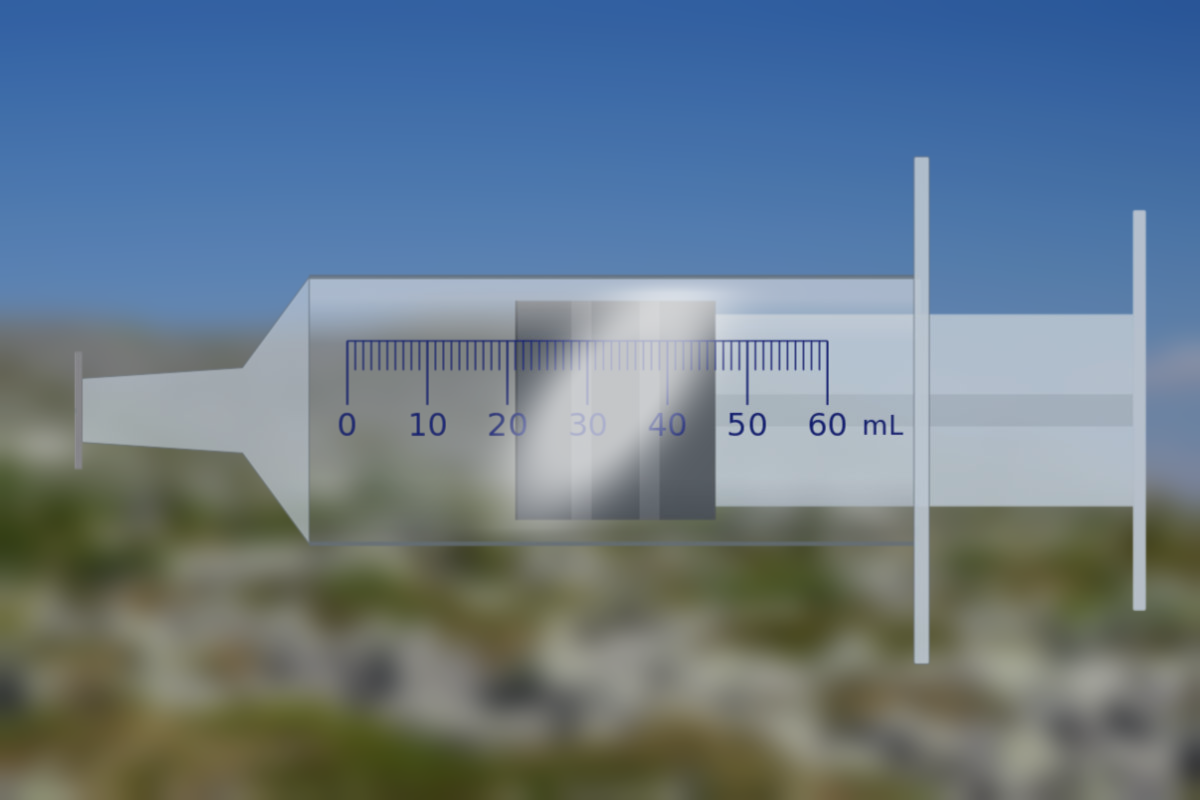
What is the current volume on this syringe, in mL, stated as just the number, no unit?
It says 21
